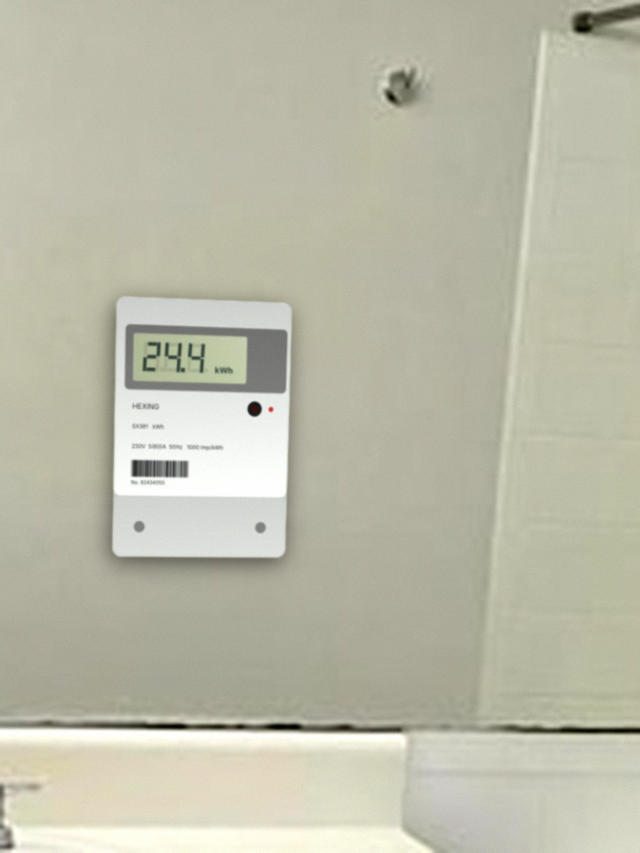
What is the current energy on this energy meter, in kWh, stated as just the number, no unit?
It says 24.4
